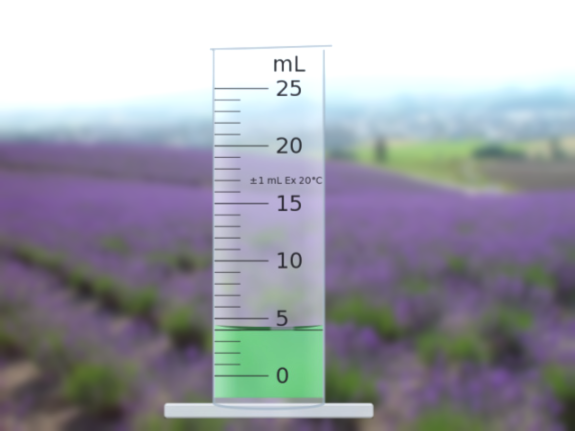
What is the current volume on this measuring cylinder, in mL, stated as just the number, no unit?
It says 4
